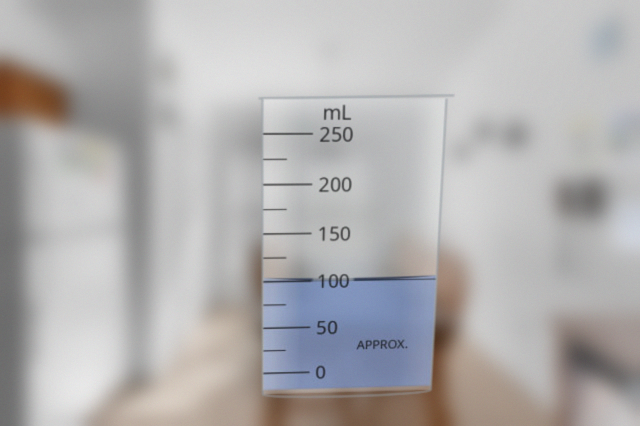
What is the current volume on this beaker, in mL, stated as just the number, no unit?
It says 100
